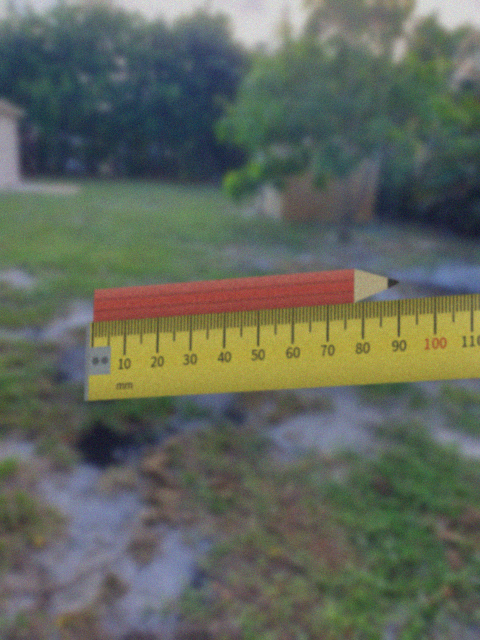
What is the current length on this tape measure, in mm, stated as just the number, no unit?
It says 90
